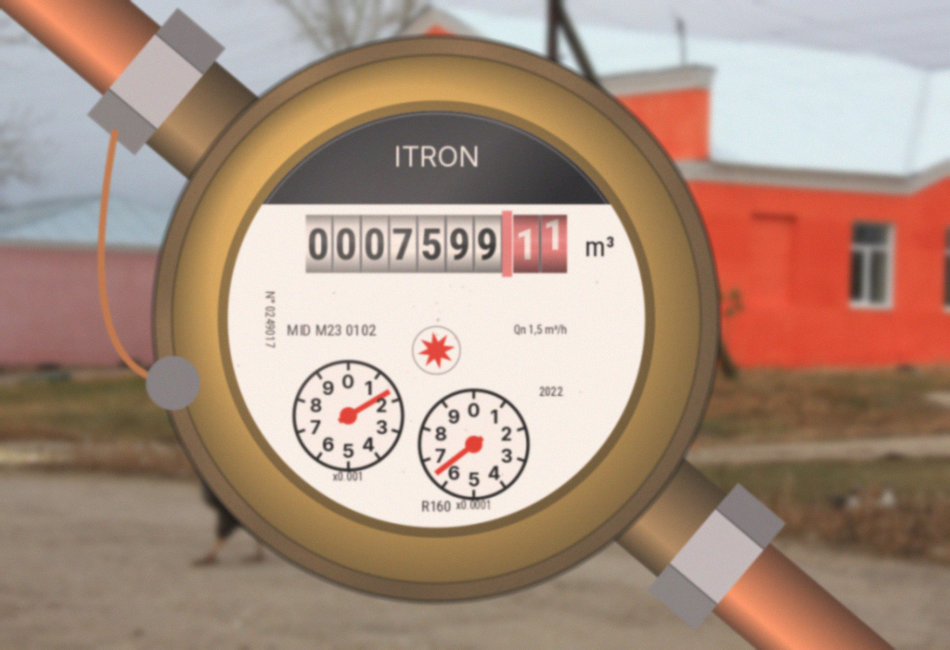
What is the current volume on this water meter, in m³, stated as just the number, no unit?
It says 7599.1116
